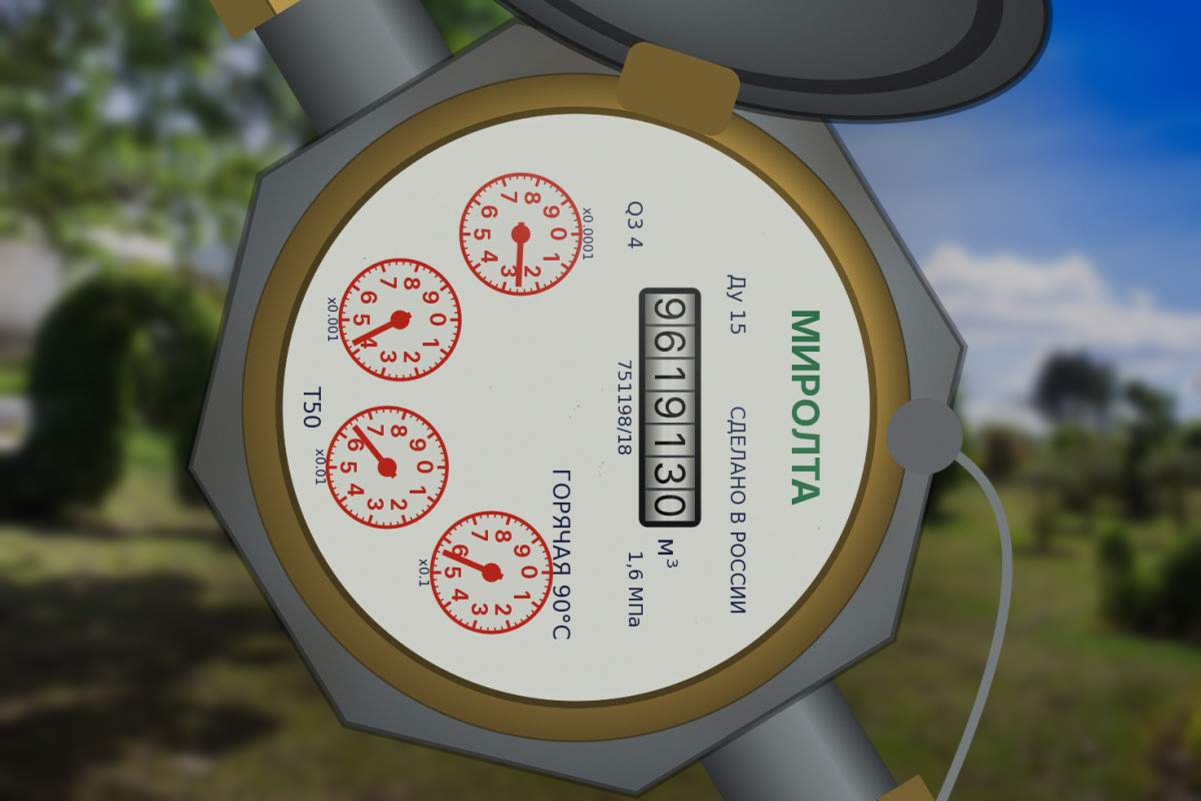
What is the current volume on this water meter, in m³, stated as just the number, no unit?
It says 9619130.5642
